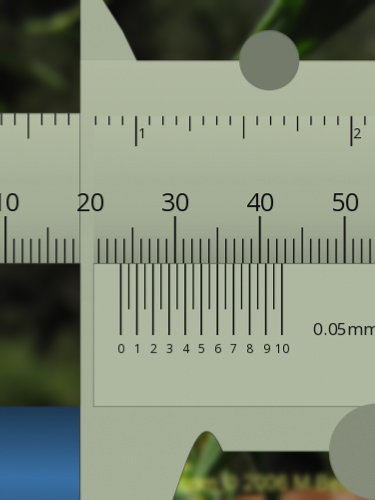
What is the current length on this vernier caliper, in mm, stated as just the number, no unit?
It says 23.6
